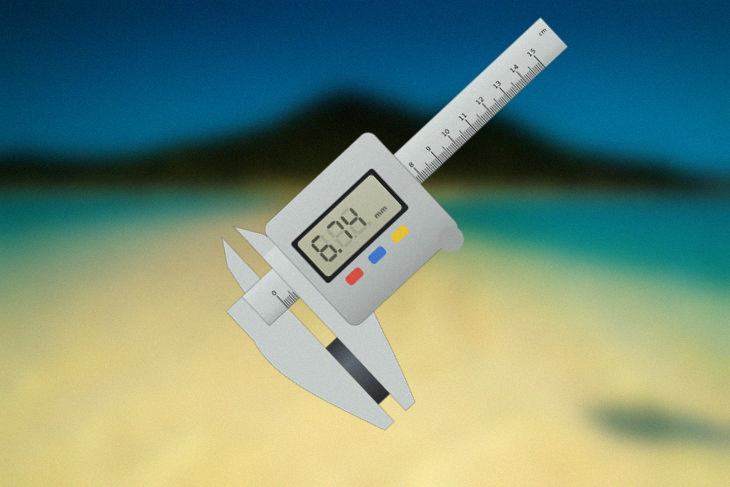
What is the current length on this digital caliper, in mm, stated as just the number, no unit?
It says 6.74
